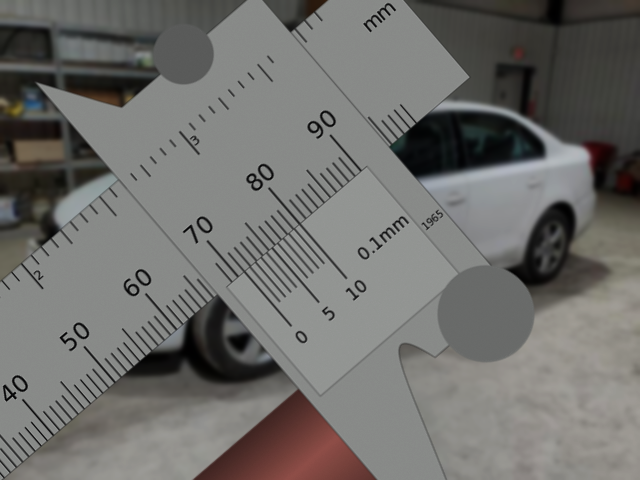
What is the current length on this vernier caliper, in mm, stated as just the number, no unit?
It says 71.0
